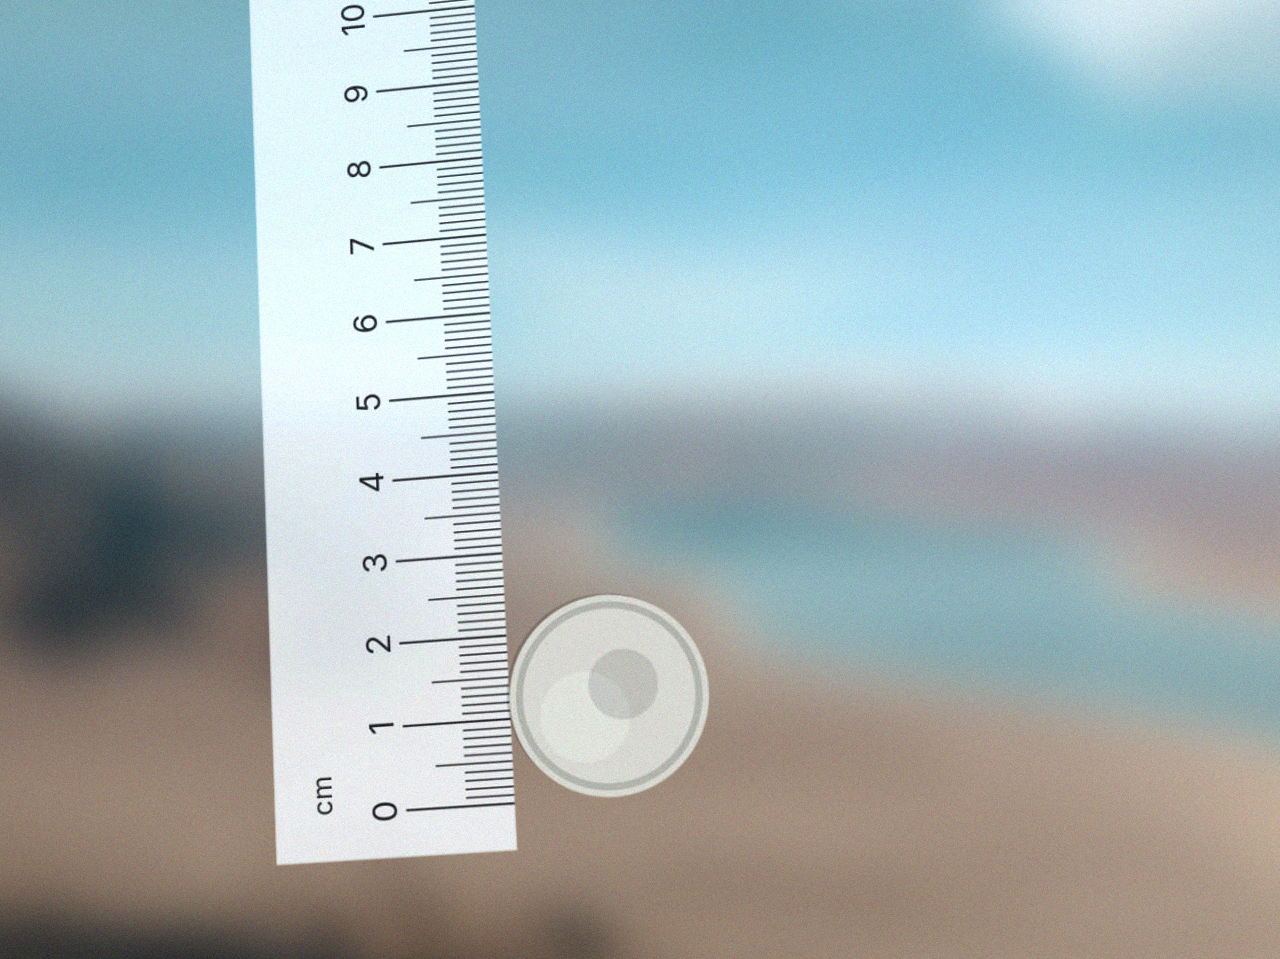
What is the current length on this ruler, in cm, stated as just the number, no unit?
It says 2.4
